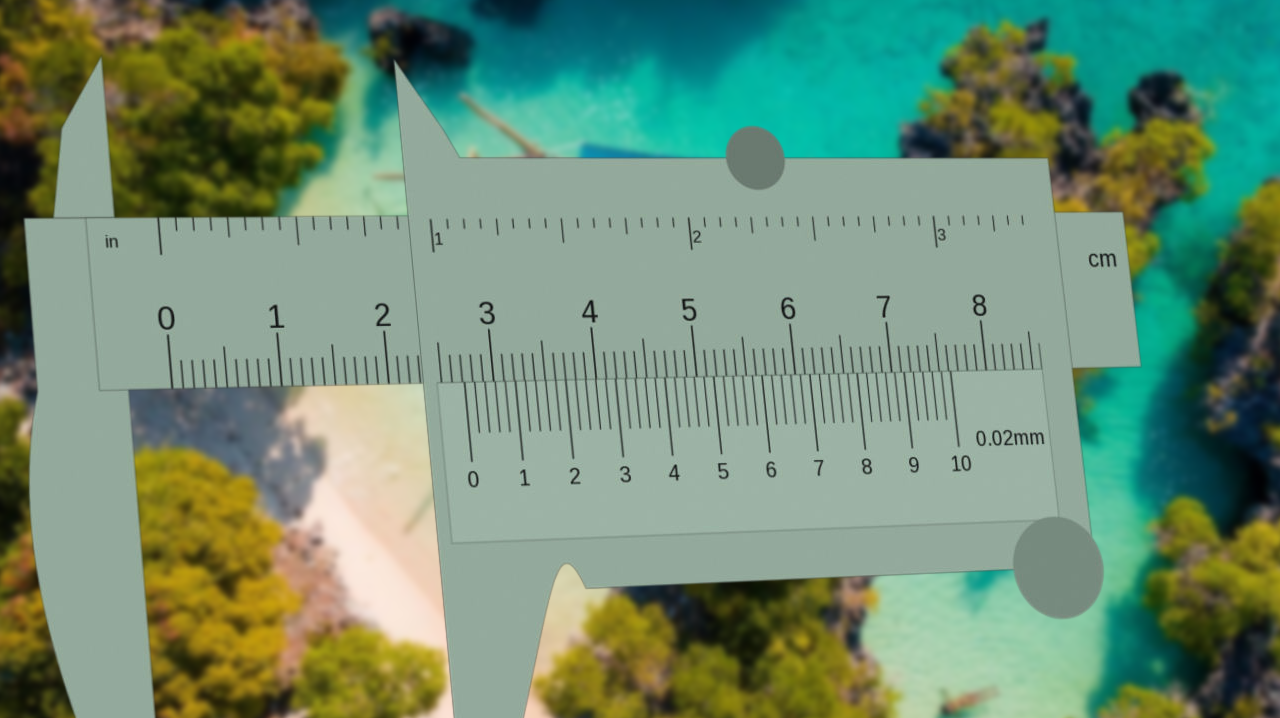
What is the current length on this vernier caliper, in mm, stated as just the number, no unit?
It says 27.2
